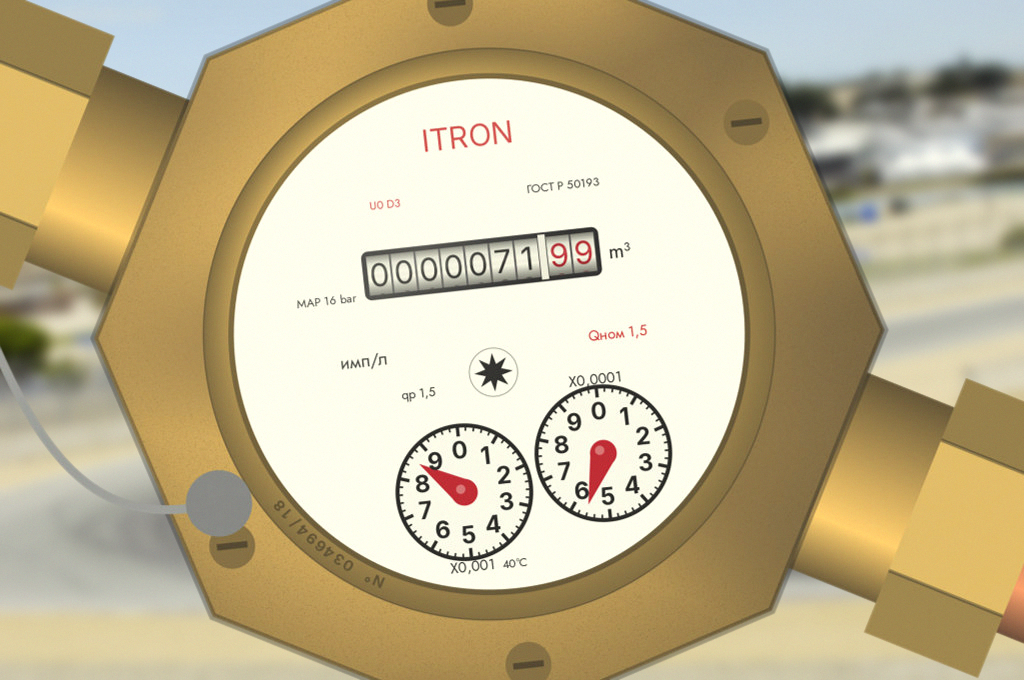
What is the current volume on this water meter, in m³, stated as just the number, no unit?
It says 71.9985
